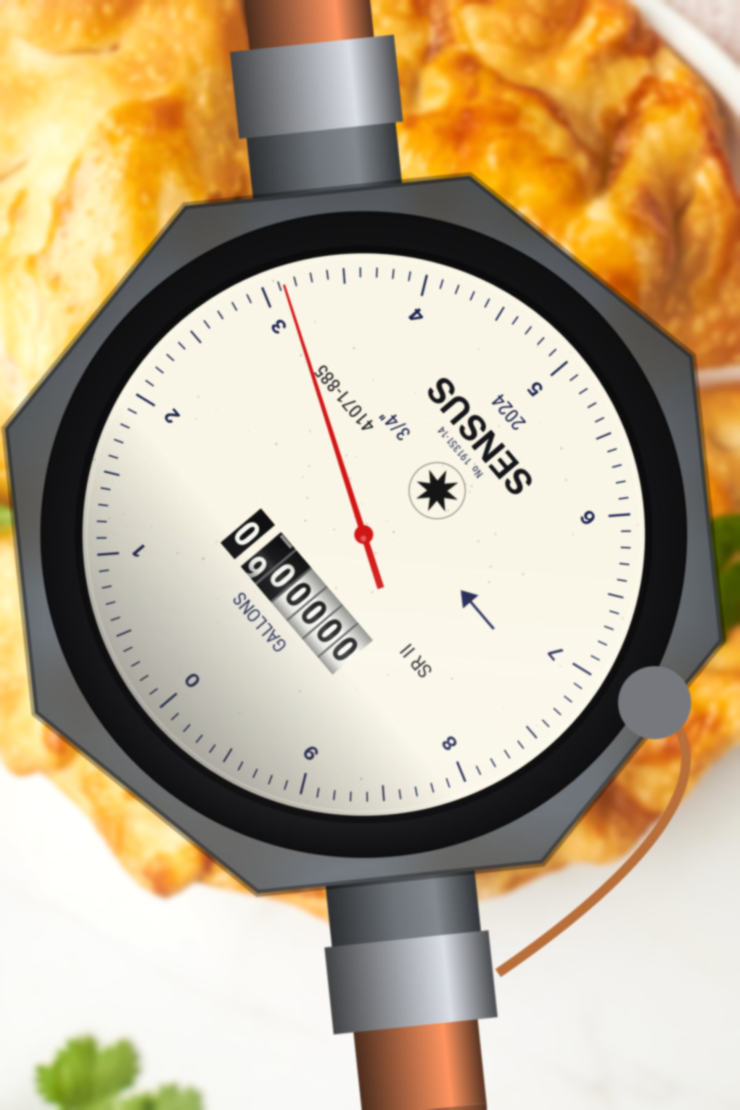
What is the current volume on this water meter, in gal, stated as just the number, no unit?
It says 63.1
